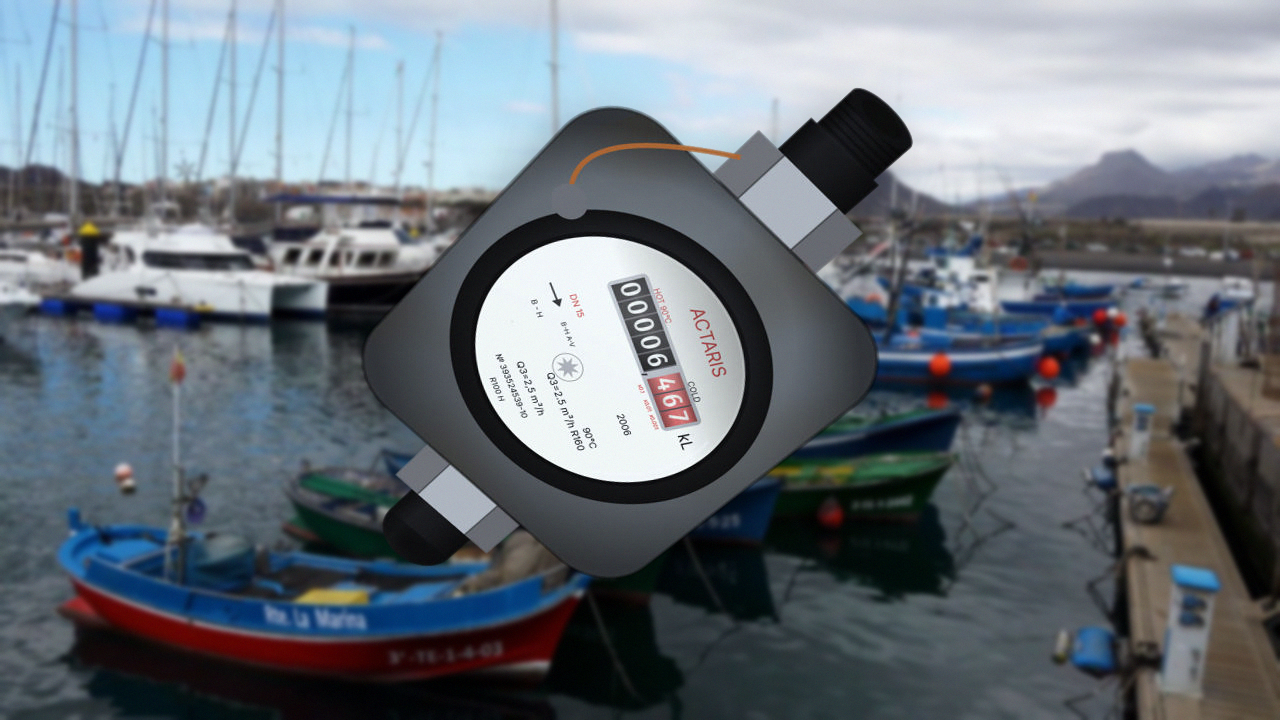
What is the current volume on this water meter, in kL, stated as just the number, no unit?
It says 6.467
